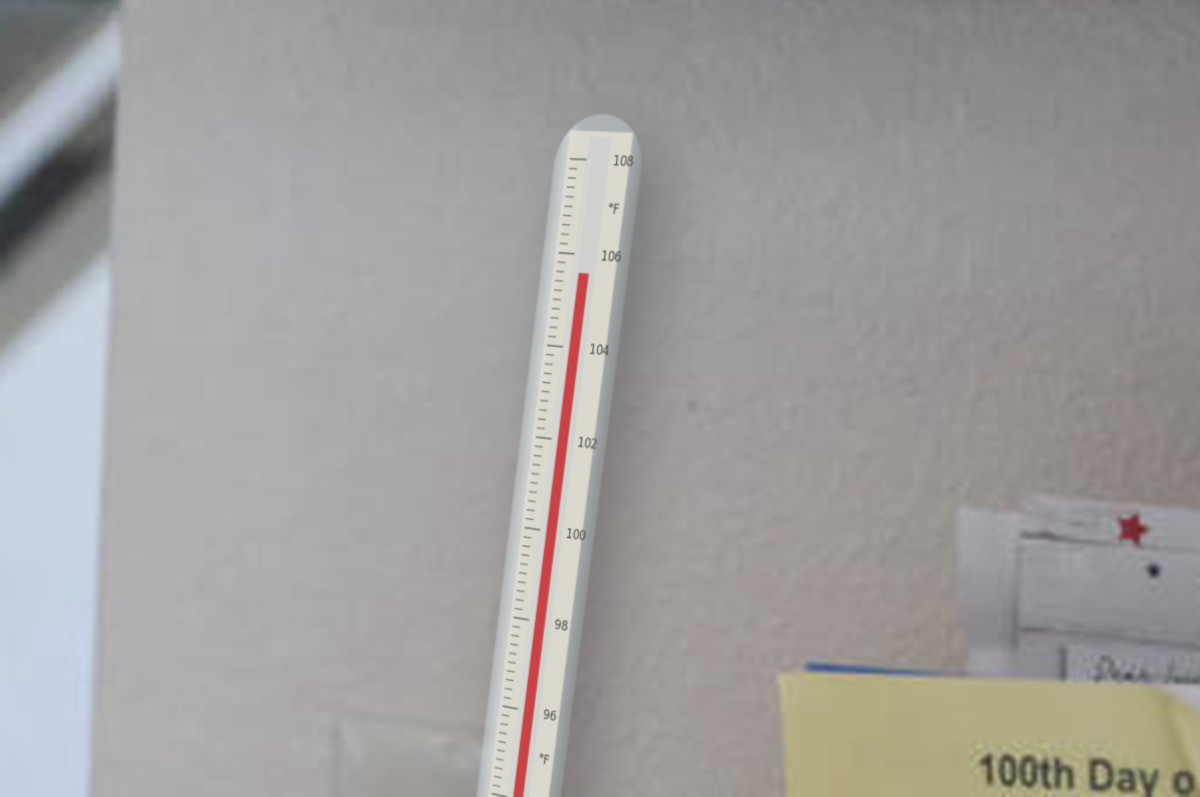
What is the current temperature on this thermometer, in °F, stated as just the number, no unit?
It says 105.6
